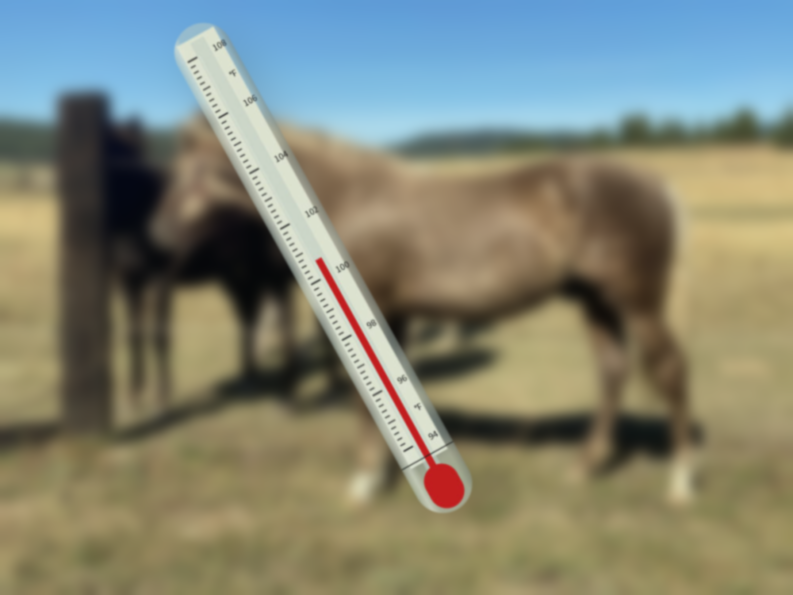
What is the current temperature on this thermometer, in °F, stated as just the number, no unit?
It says 100.6
